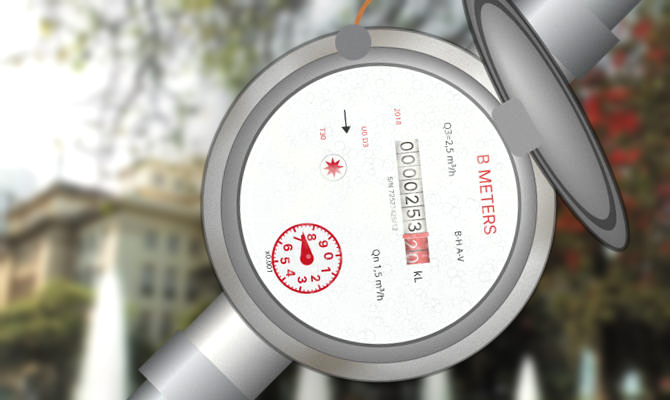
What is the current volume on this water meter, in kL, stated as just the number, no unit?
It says 253.197
